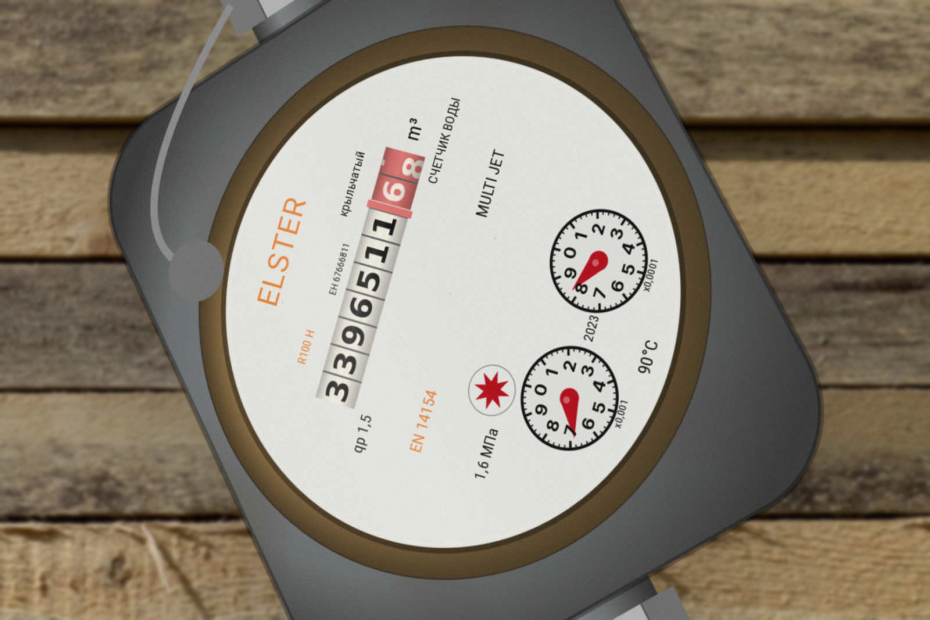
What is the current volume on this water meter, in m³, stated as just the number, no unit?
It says 3396511.6768
